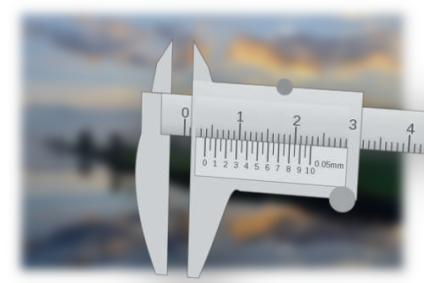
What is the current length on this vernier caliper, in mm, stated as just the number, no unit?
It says 3.8
